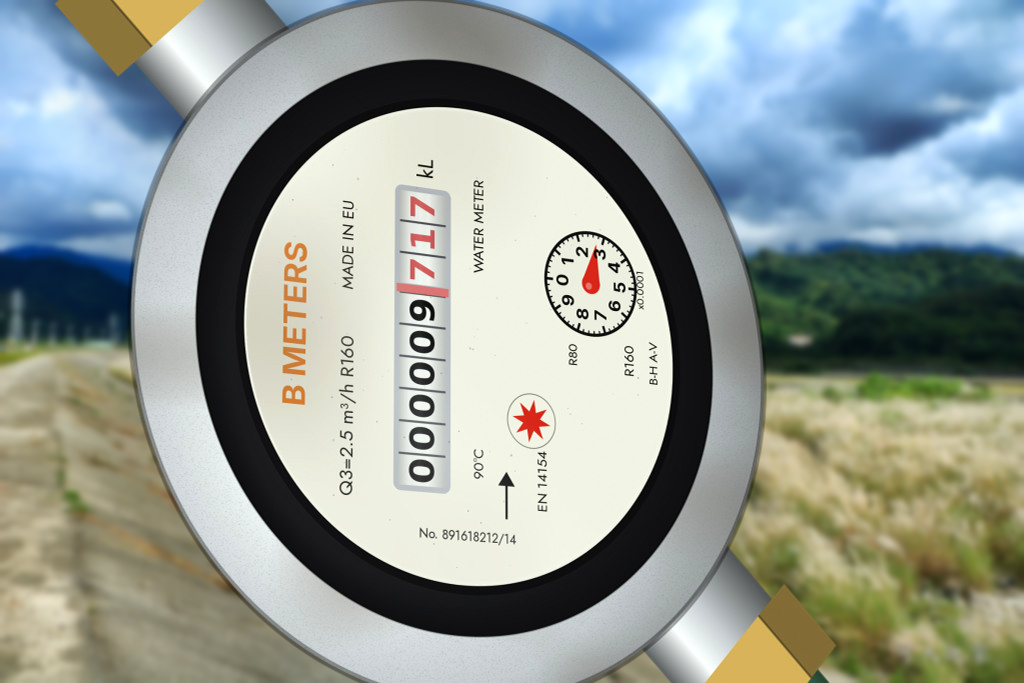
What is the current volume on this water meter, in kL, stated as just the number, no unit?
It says 9.7172
